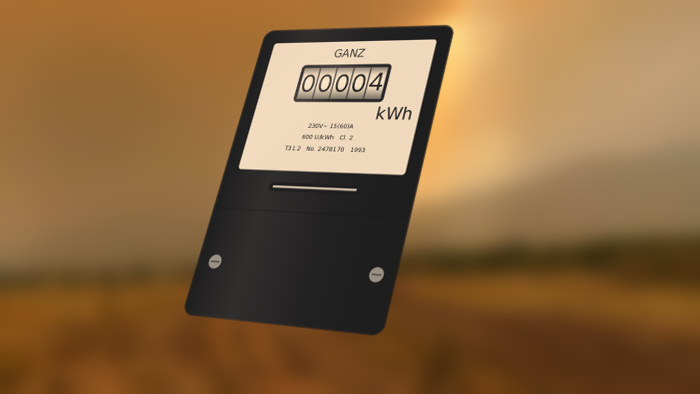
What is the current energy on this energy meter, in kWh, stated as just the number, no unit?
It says 4
